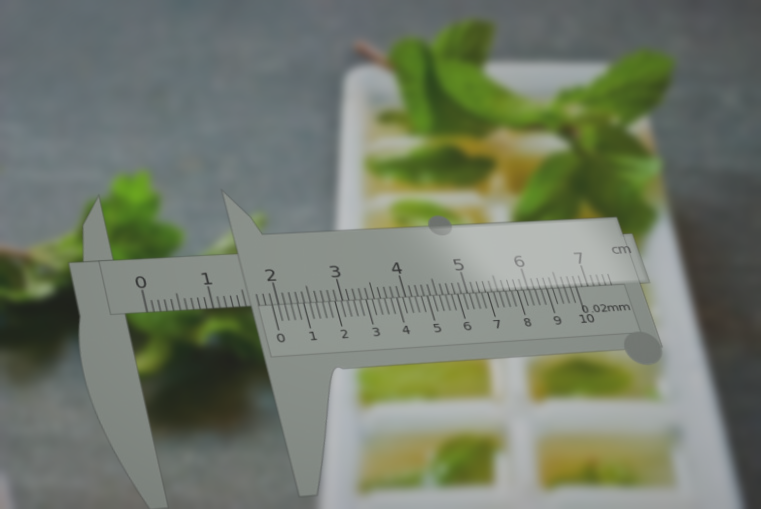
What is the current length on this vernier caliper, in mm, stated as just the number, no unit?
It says 19.0
